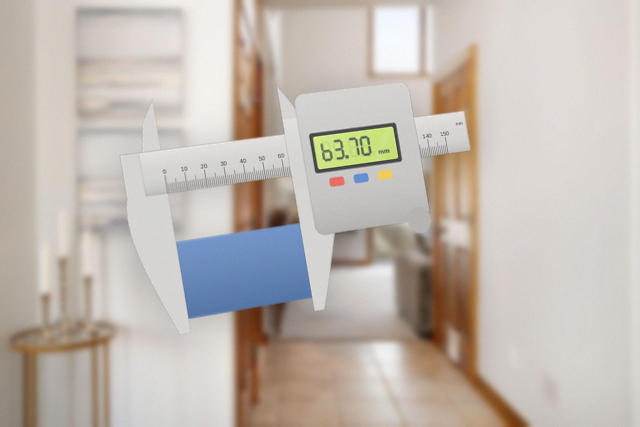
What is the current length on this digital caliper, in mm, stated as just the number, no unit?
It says 63.70
